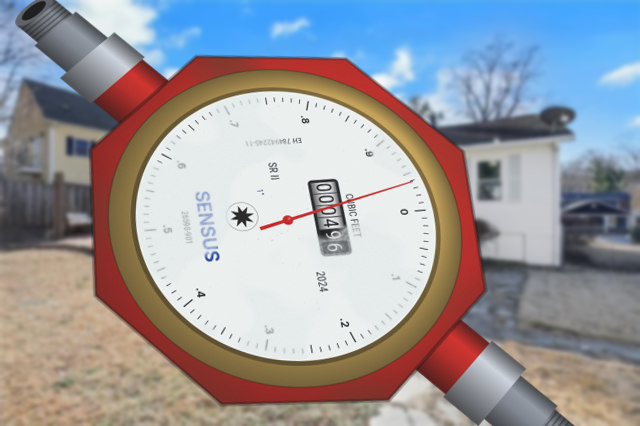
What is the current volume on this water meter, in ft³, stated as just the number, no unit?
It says 495.96
